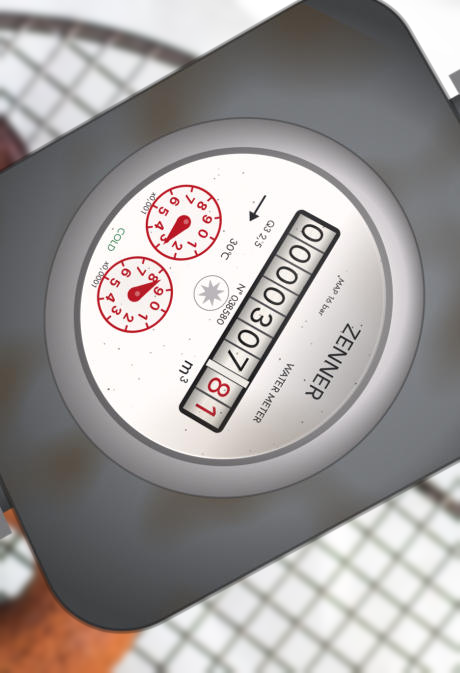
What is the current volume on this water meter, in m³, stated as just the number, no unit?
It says 307.8128
